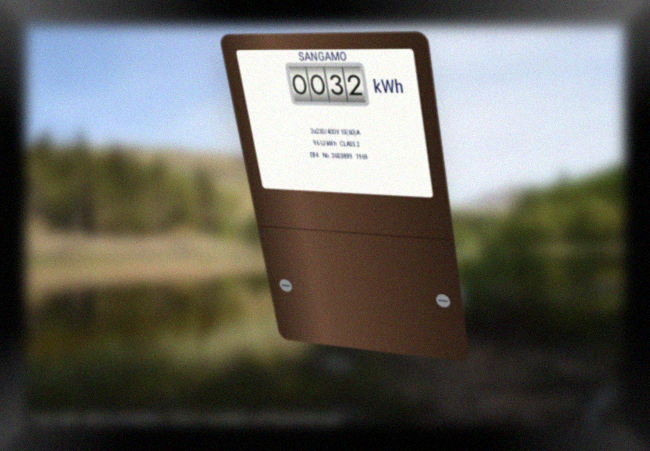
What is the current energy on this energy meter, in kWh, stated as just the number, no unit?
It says 32
